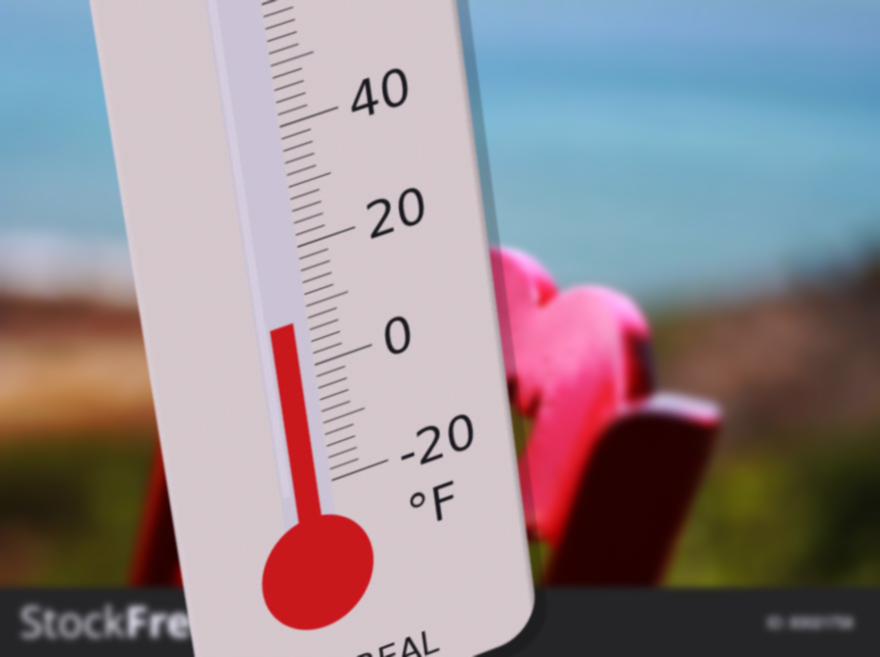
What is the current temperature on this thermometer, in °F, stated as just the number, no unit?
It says 8
